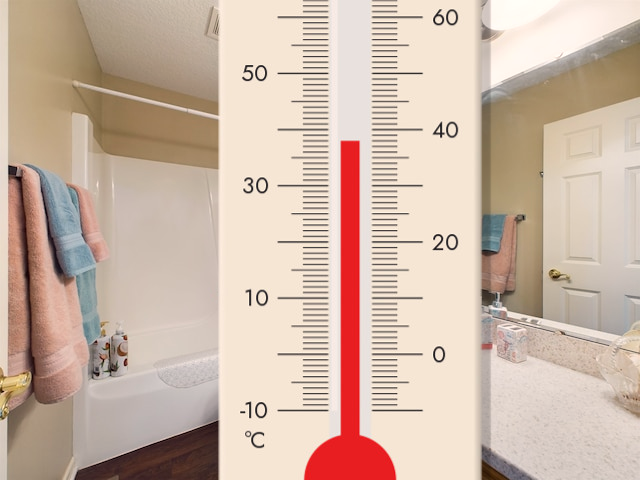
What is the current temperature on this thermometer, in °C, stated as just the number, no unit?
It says 38
